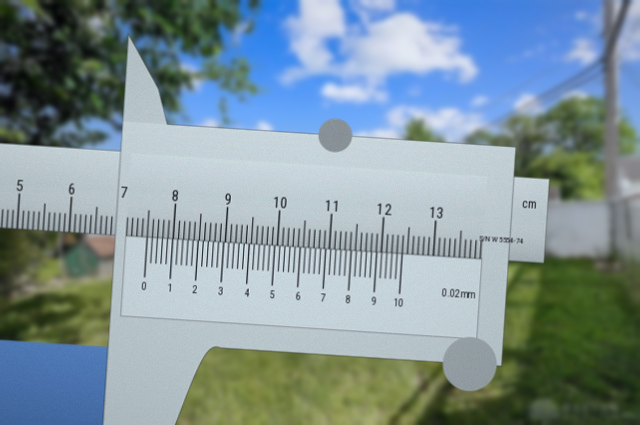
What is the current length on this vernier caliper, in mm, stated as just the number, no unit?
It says 75.0
